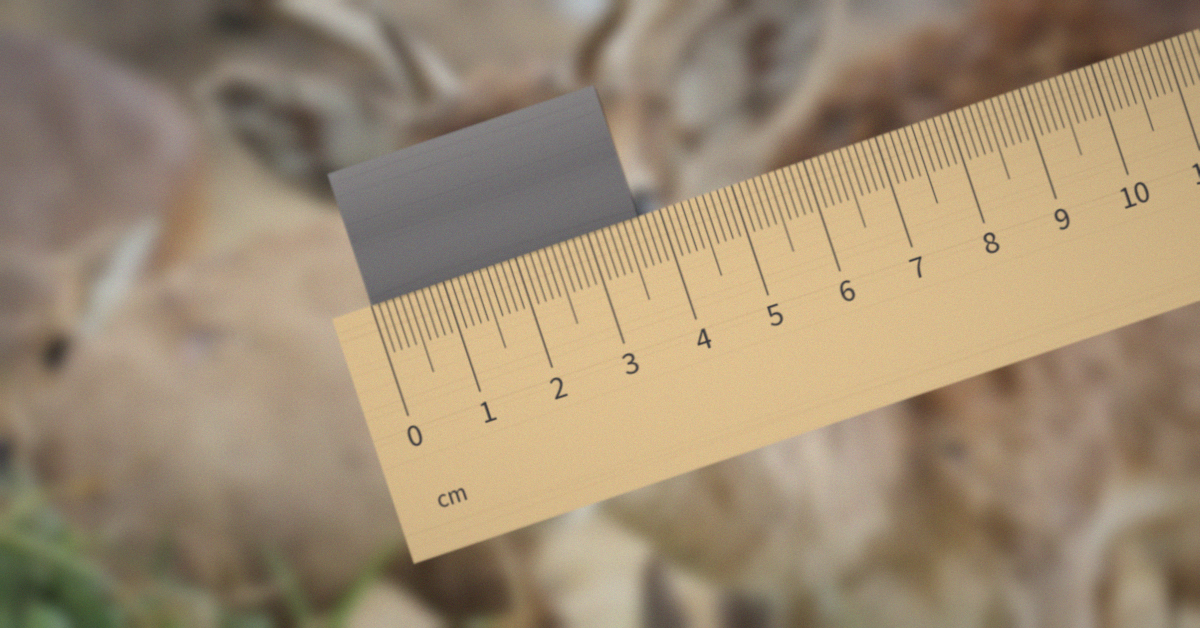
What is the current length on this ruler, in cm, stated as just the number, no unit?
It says 3.7
